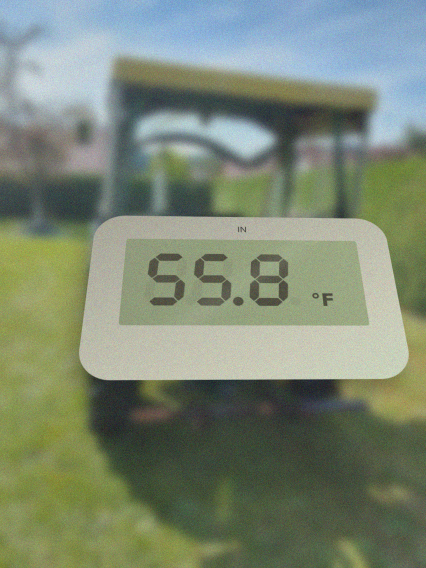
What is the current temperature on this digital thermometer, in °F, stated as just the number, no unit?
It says 55.8
